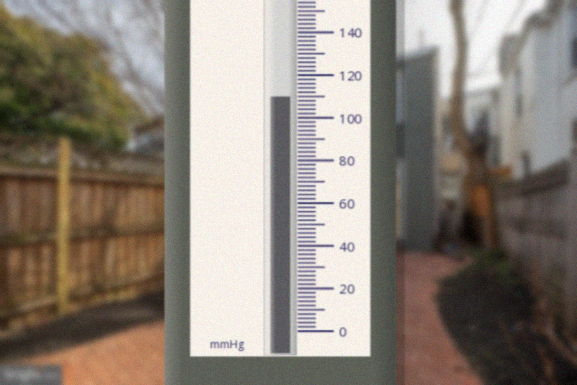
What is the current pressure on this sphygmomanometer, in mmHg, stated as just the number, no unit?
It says 110
